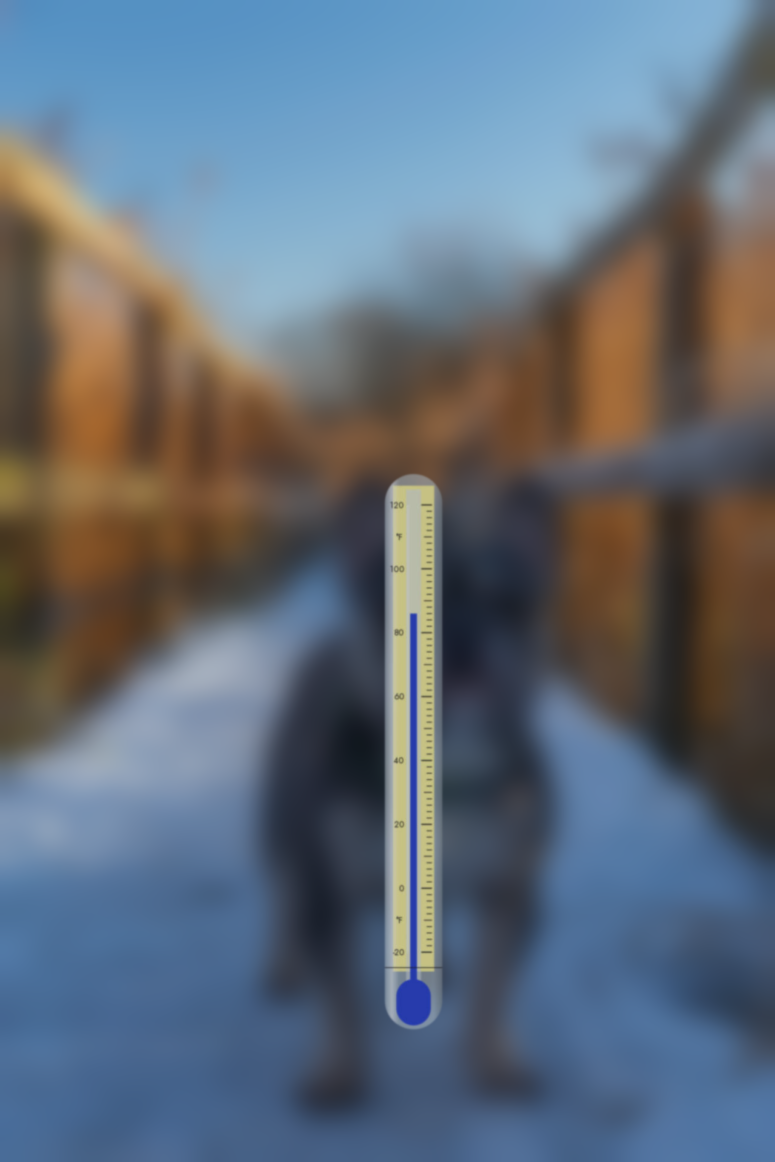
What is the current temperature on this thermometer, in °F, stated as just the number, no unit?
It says 86
